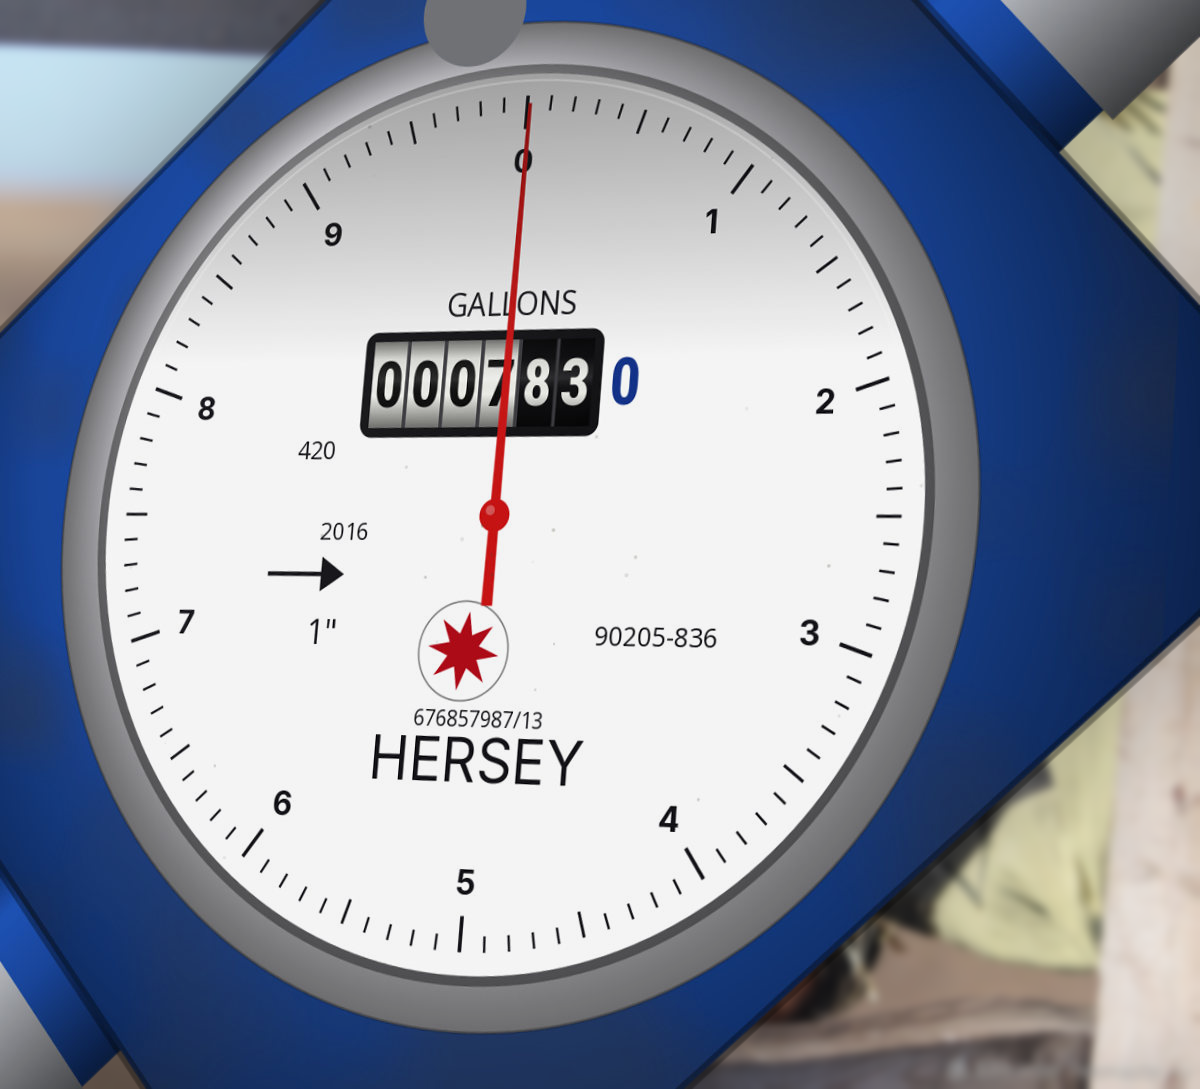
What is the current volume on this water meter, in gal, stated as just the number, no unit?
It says 7830.0
